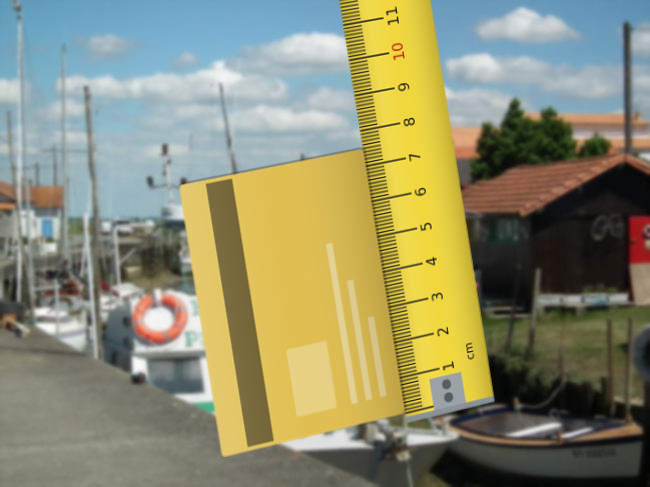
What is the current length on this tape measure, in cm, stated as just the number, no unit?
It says 7.5
